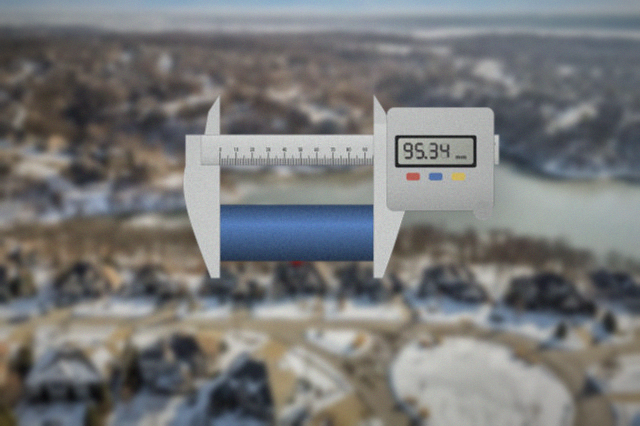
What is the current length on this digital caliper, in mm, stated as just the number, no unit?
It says 95.34
